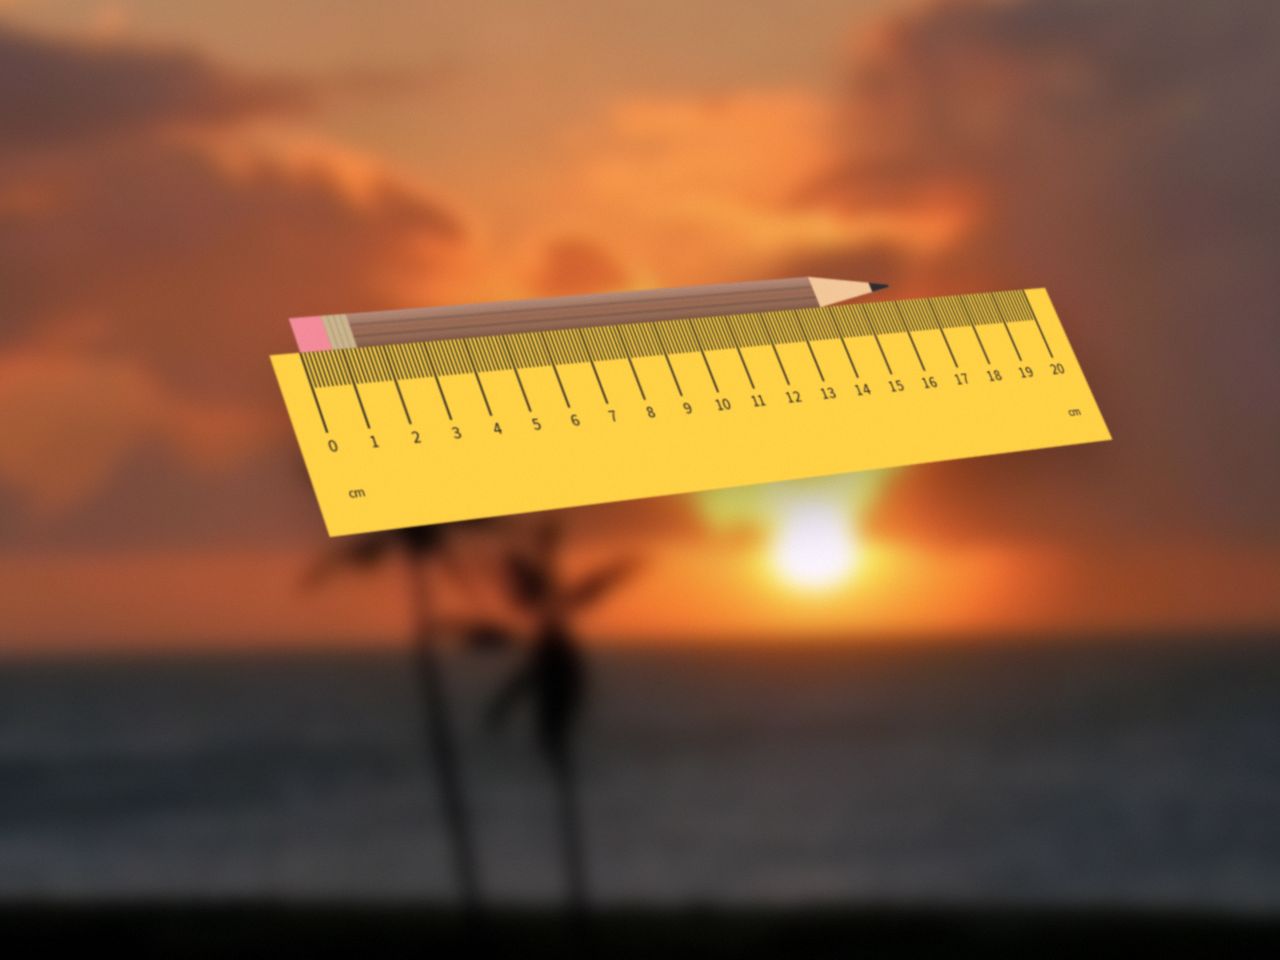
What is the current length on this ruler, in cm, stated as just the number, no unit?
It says 16
